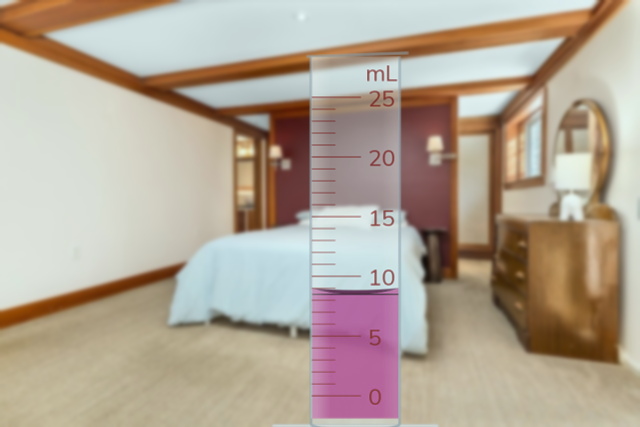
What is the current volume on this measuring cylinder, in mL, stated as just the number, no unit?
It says 8.5
